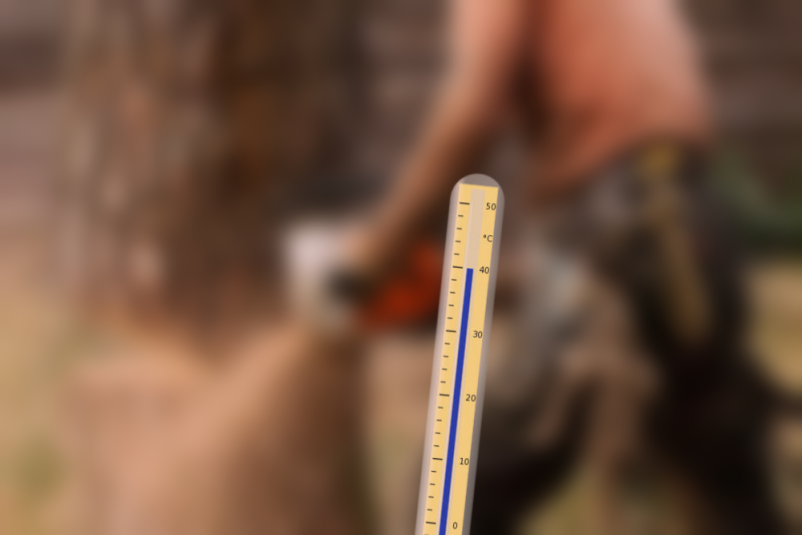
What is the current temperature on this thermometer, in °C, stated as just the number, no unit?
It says 40
